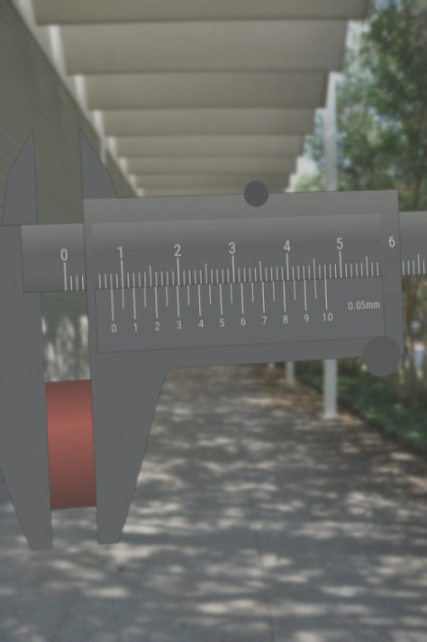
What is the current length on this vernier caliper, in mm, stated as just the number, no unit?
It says 8.0
